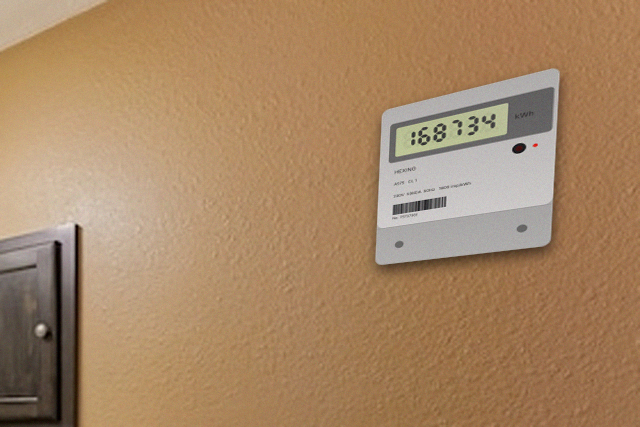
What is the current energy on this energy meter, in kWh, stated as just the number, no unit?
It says 168734
